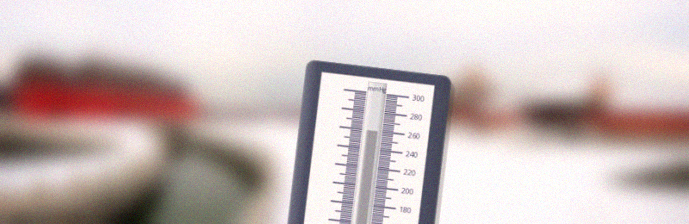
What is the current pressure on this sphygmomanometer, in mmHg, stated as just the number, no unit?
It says 260
